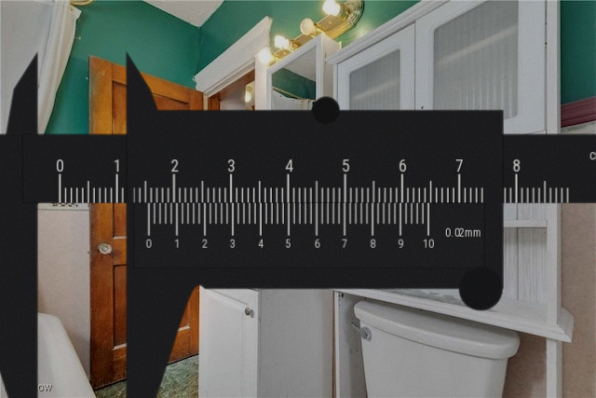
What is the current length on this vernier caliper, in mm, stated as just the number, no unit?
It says 15.6
